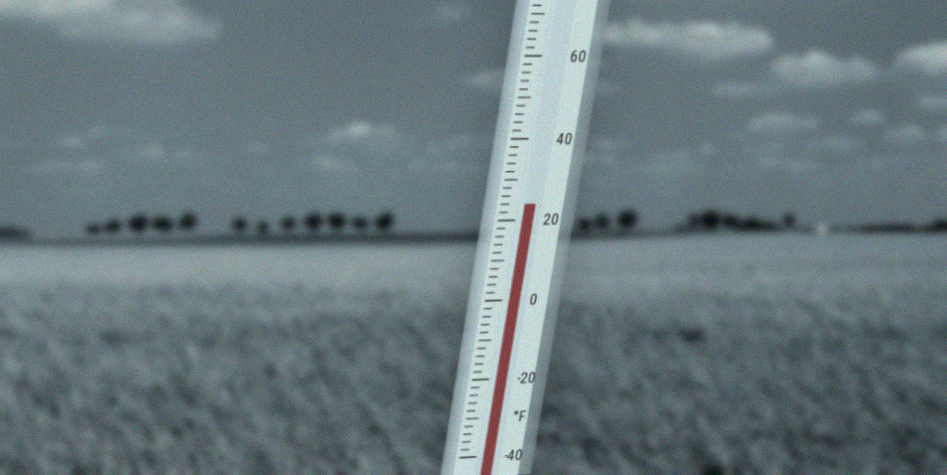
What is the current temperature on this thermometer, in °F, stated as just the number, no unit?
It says 24
